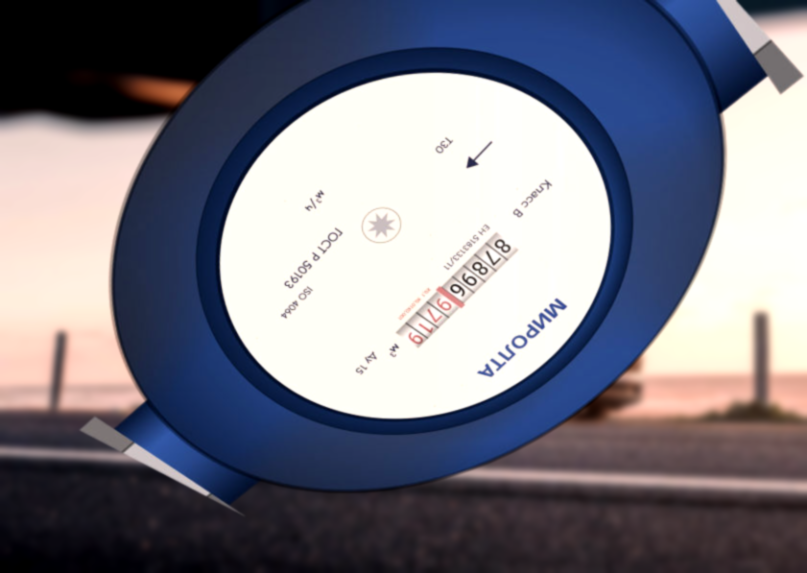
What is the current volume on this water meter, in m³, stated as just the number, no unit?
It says 87896.9719
